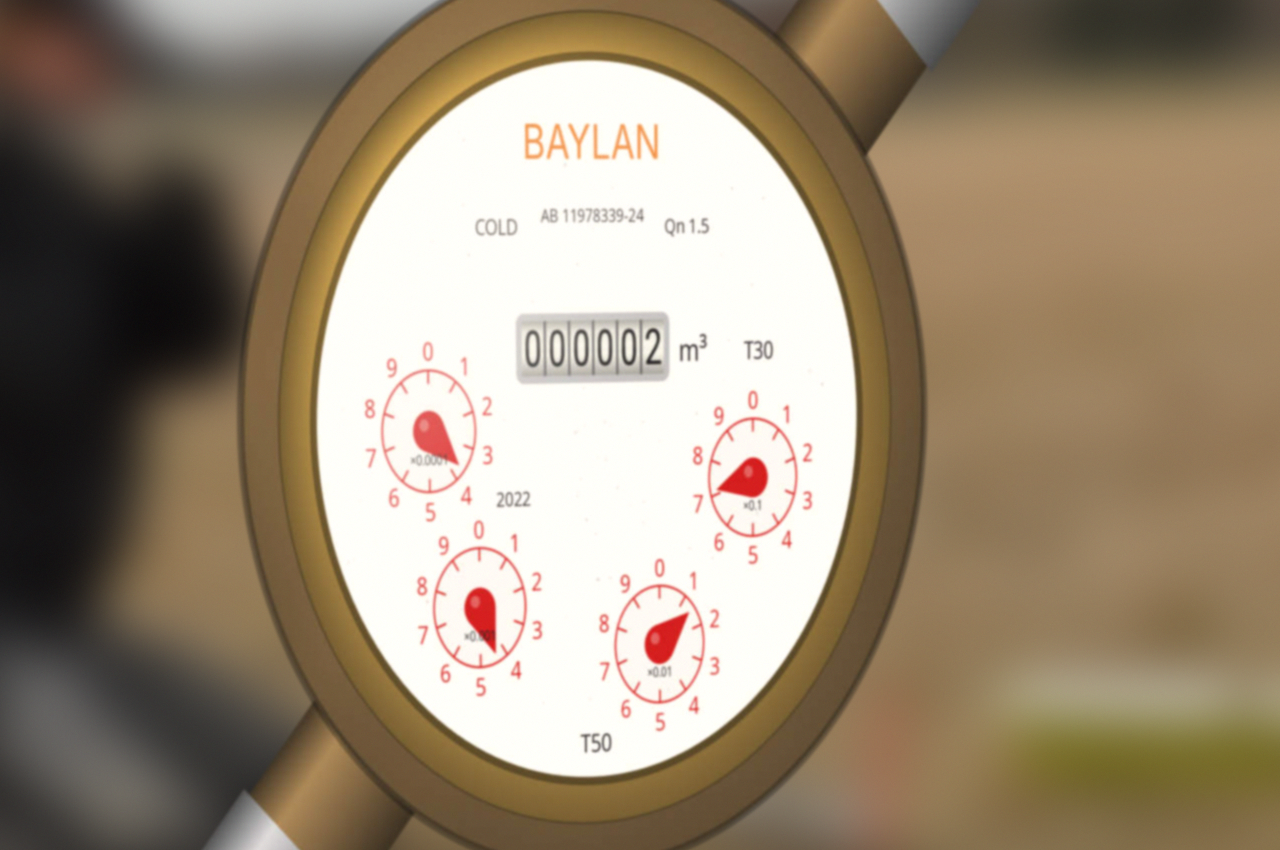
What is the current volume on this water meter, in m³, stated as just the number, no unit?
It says 2.7143
